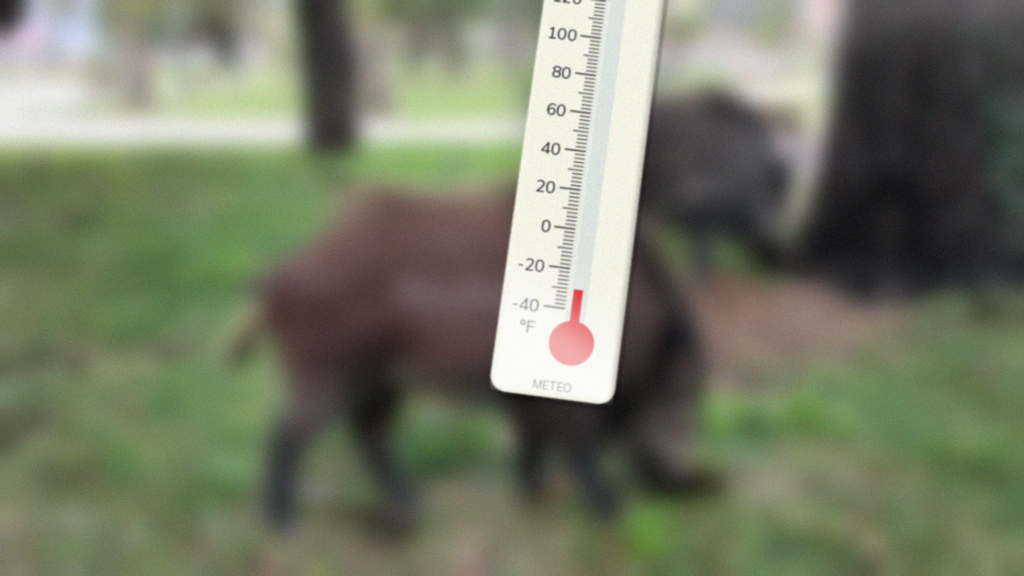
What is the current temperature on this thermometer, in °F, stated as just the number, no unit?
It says -30
